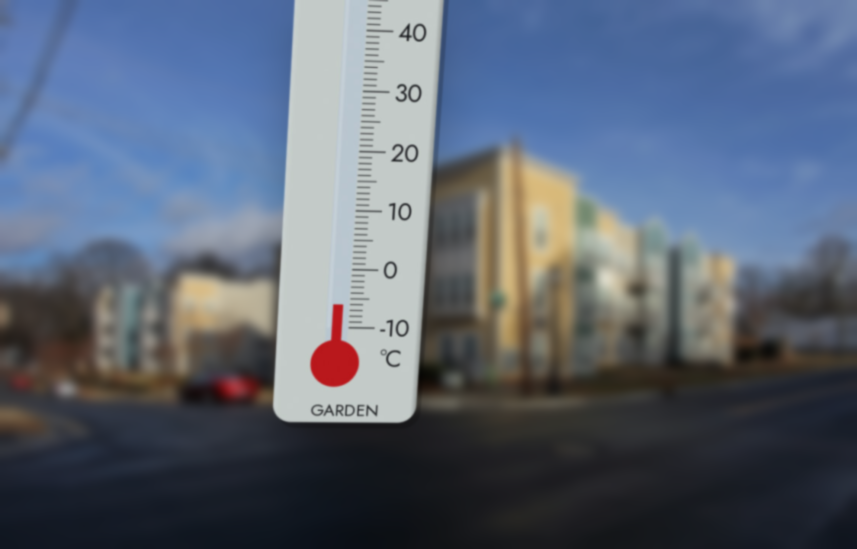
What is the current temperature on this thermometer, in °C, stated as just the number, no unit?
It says -6
